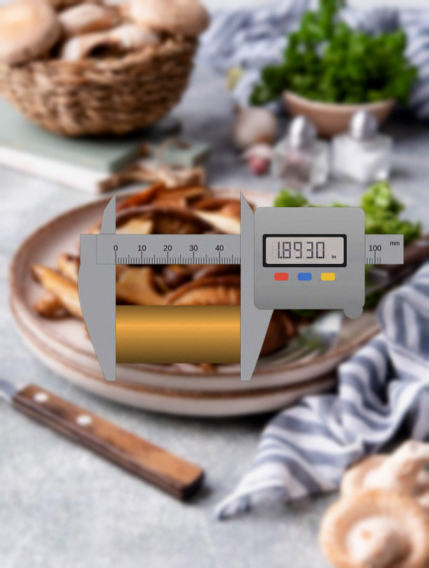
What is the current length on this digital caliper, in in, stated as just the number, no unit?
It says 1.8930
